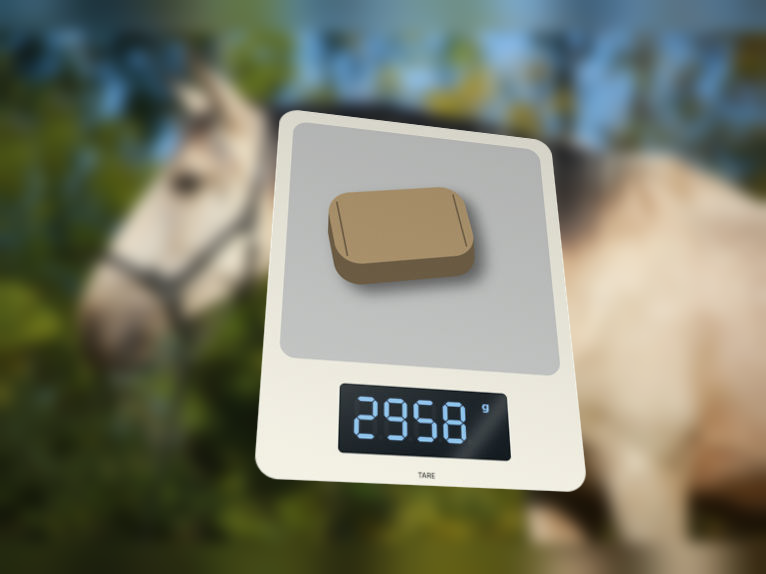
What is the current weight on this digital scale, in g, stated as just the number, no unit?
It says 2958
